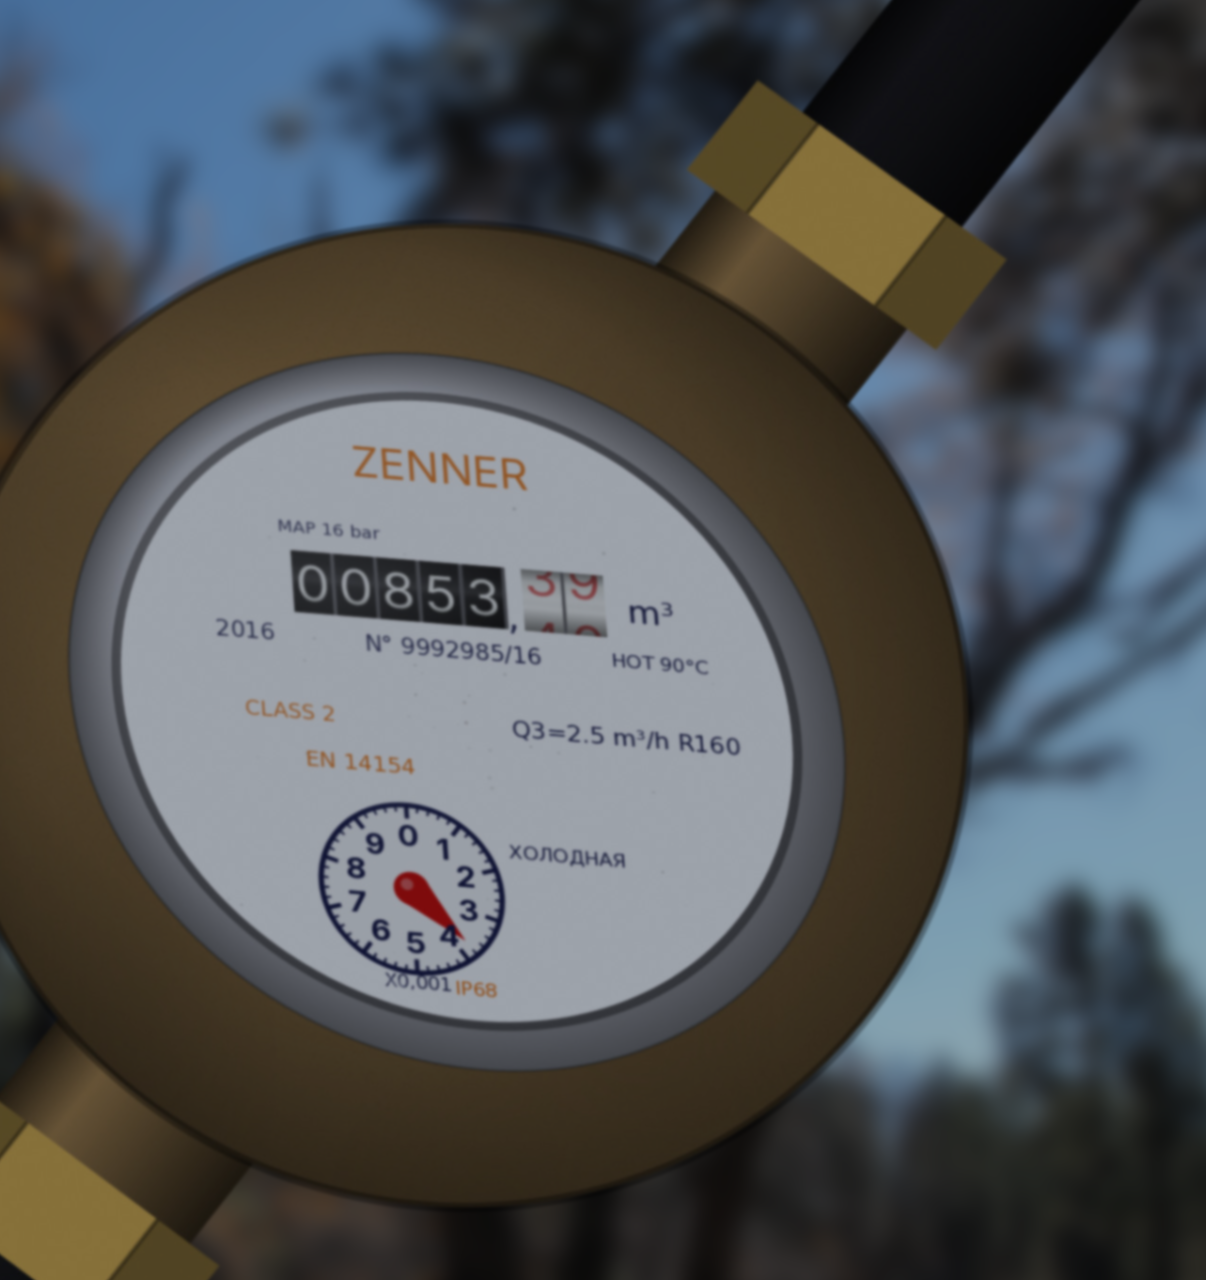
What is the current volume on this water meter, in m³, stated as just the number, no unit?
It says 853.393
